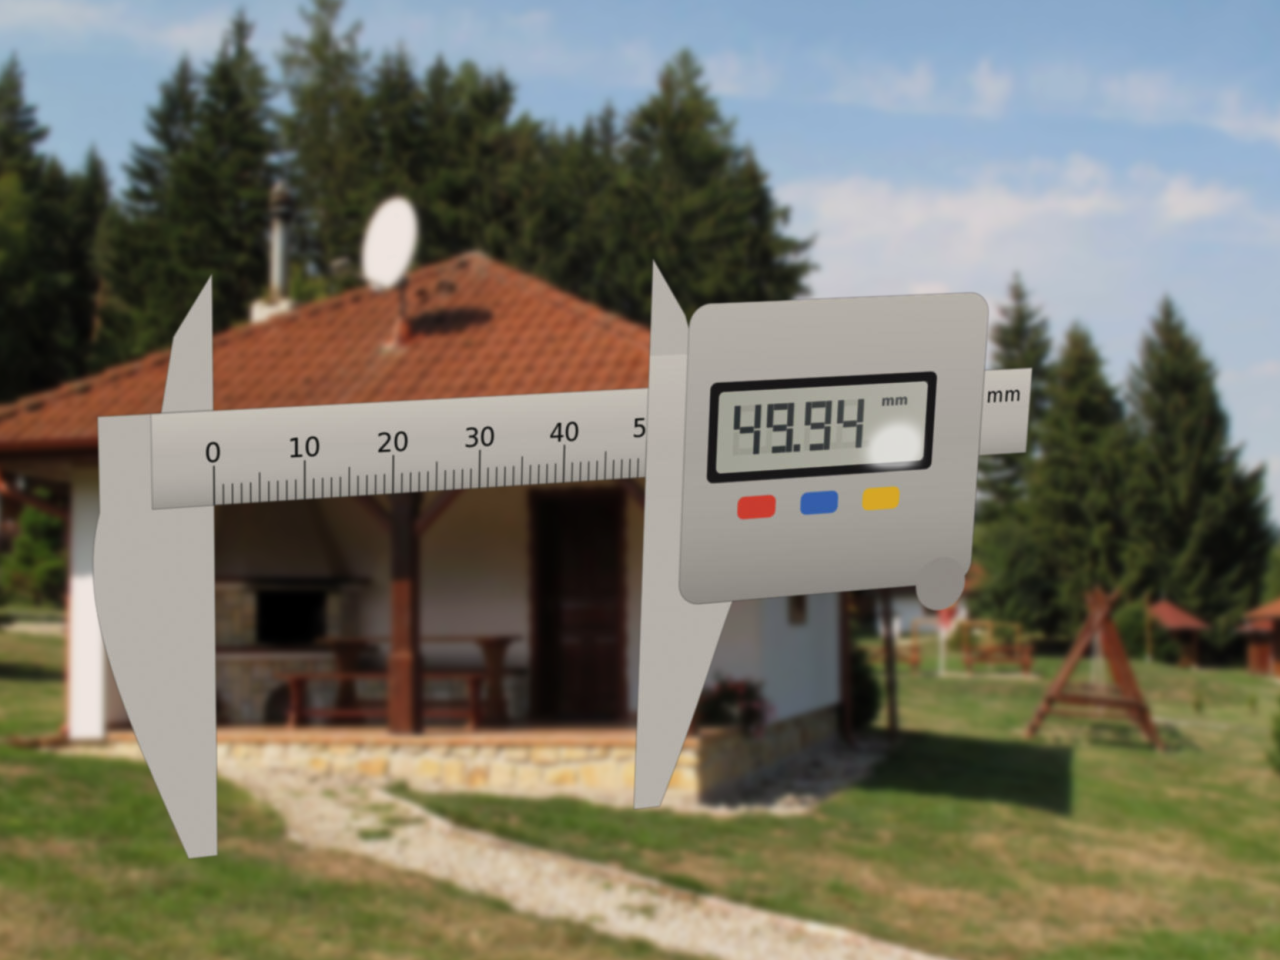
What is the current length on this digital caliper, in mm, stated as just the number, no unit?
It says 49.94
